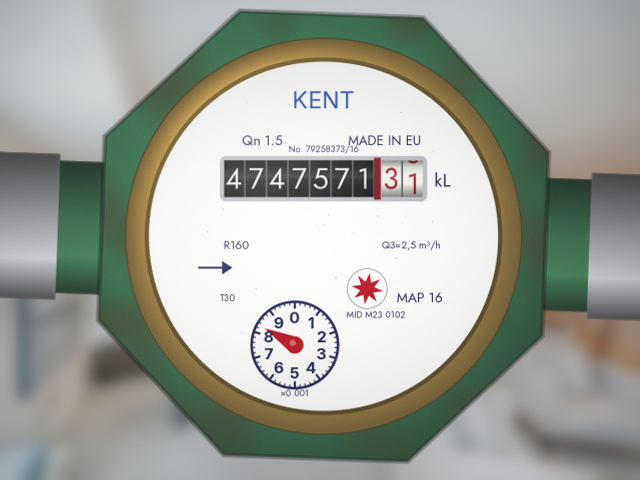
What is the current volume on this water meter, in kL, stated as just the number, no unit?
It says 4747571.308
